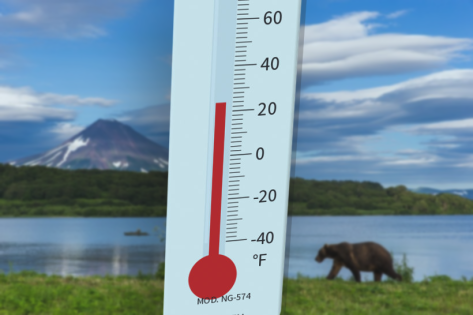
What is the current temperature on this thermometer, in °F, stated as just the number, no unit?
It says 24
